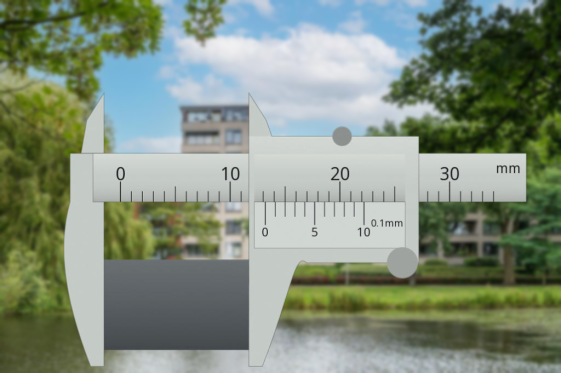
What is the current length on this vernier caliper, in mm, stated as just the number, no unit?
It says 13.2
